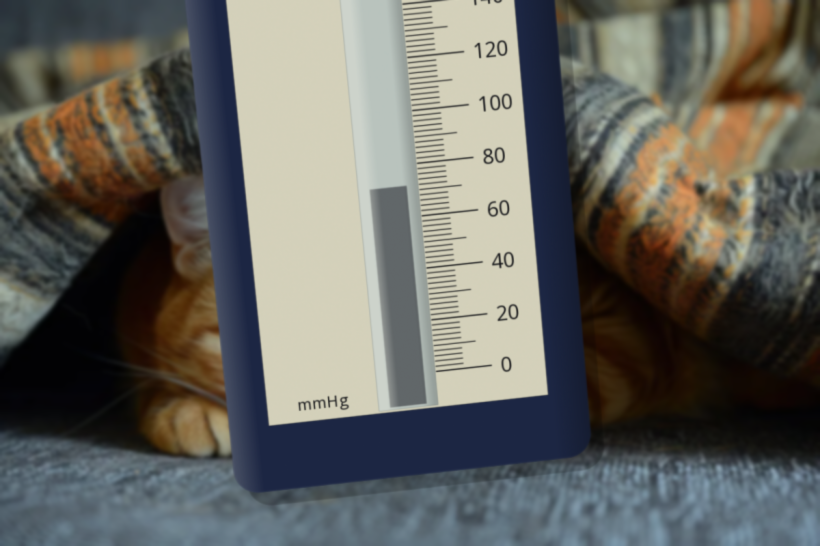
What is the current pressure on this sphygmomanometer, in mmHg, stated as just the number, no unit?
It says 72
